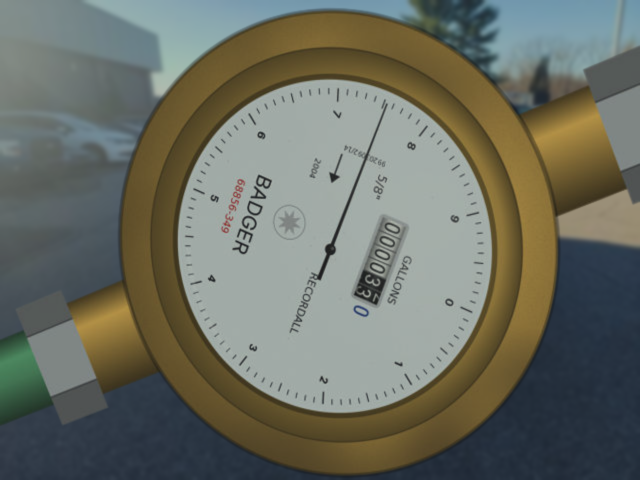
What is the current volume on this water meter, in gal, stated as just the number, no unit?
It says 327.5
